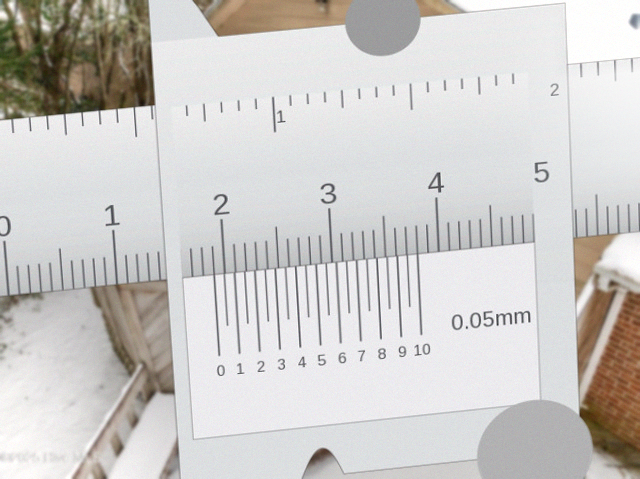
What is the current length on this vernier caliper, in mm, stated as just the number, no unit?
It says 19.0
